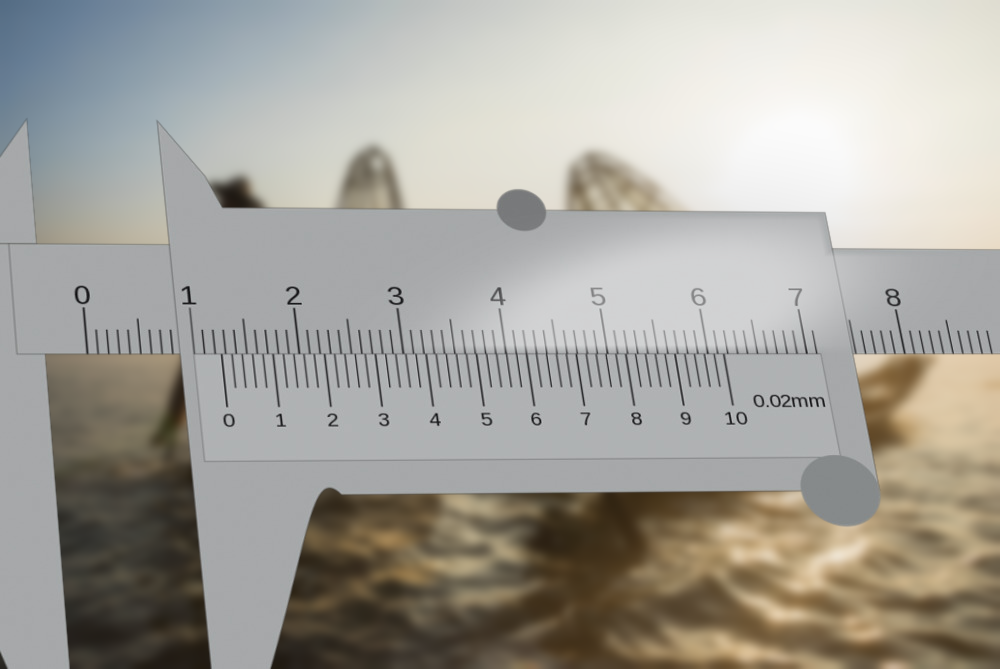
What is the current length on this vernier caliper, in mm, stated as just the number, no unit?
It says 12.6
